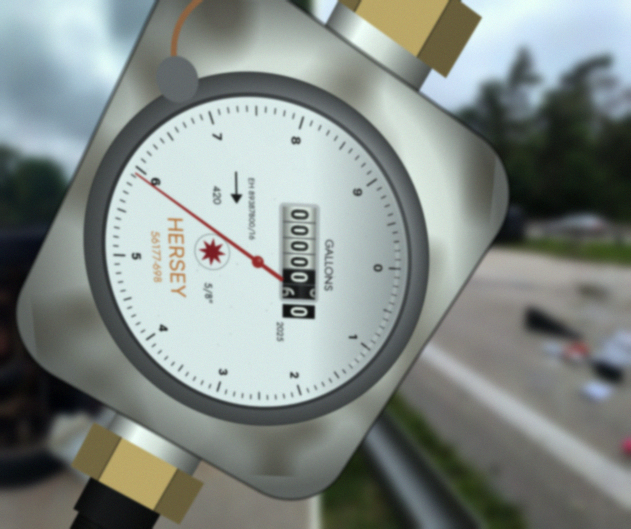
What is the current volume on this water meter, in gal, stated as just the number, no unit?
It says 55.9
